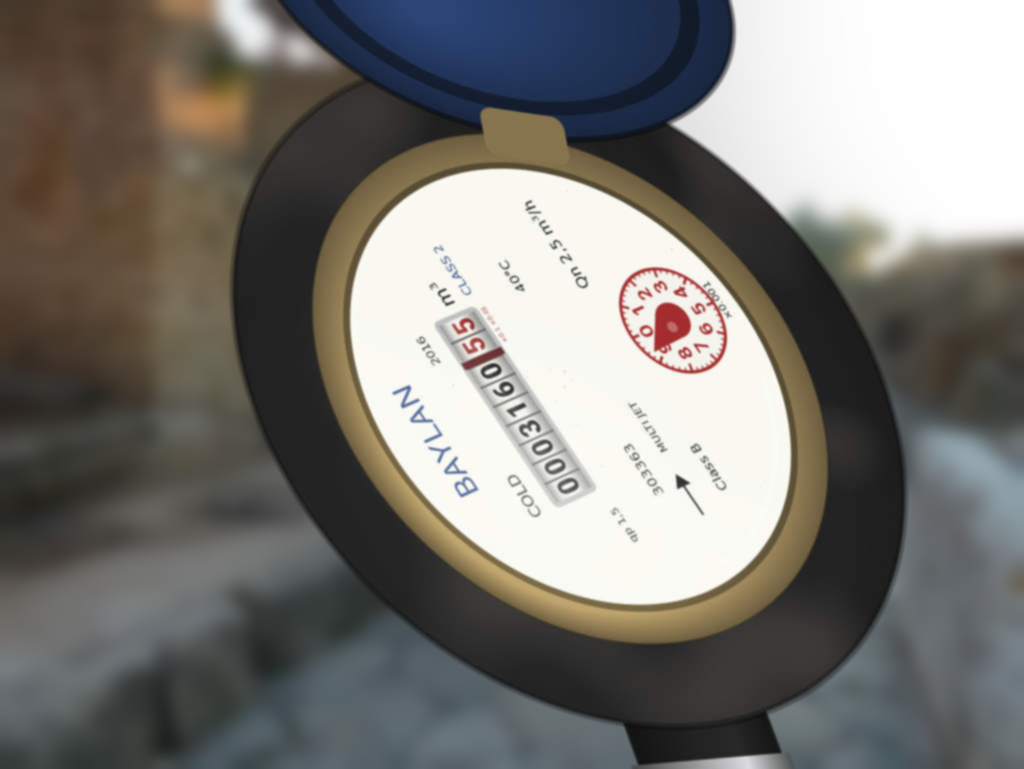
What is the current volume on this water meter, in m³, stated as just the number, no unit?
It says 3160.549
